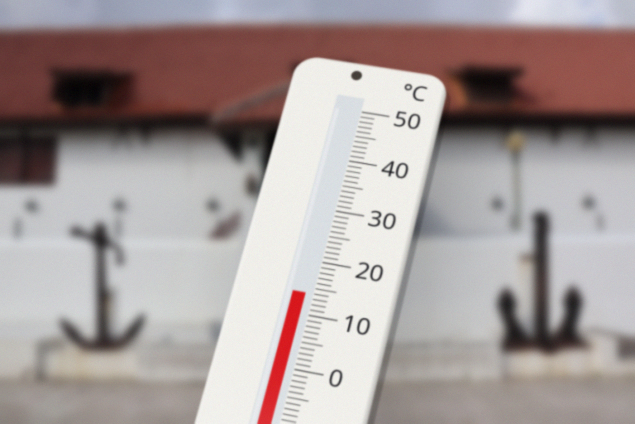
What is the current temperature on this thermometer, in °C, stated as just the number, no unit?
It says 14
